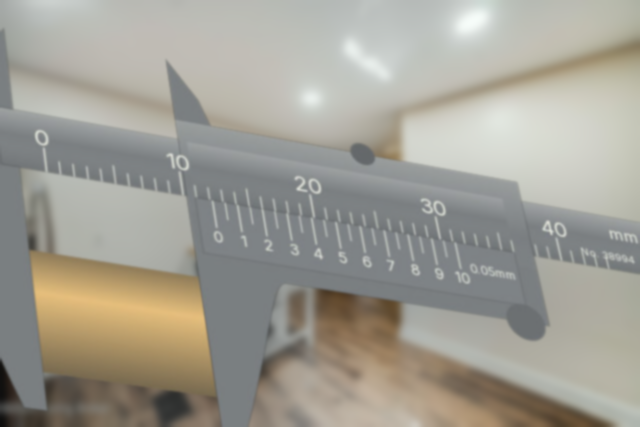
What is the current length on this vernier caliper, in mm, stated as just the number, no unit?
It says 12.2
